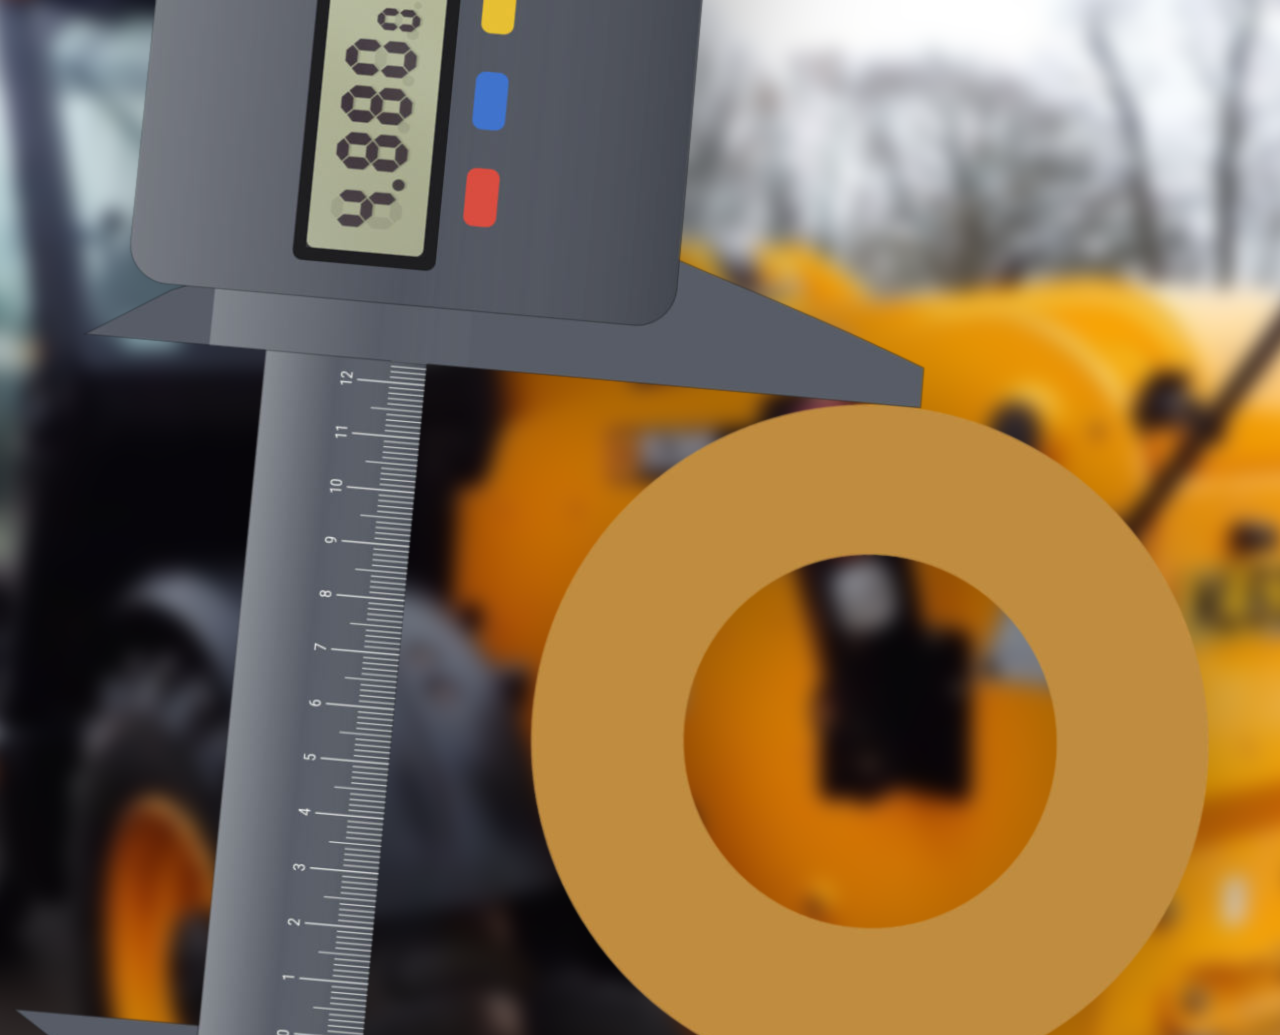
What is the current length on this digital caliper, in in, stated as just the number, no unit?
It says 4.8800
